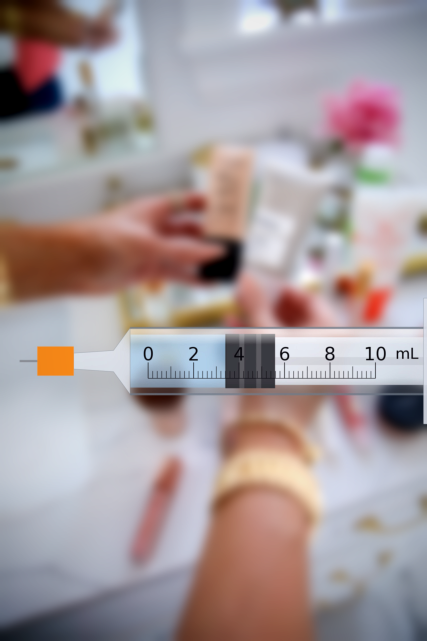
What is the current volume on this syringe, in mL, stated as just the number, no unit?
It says 3.4
